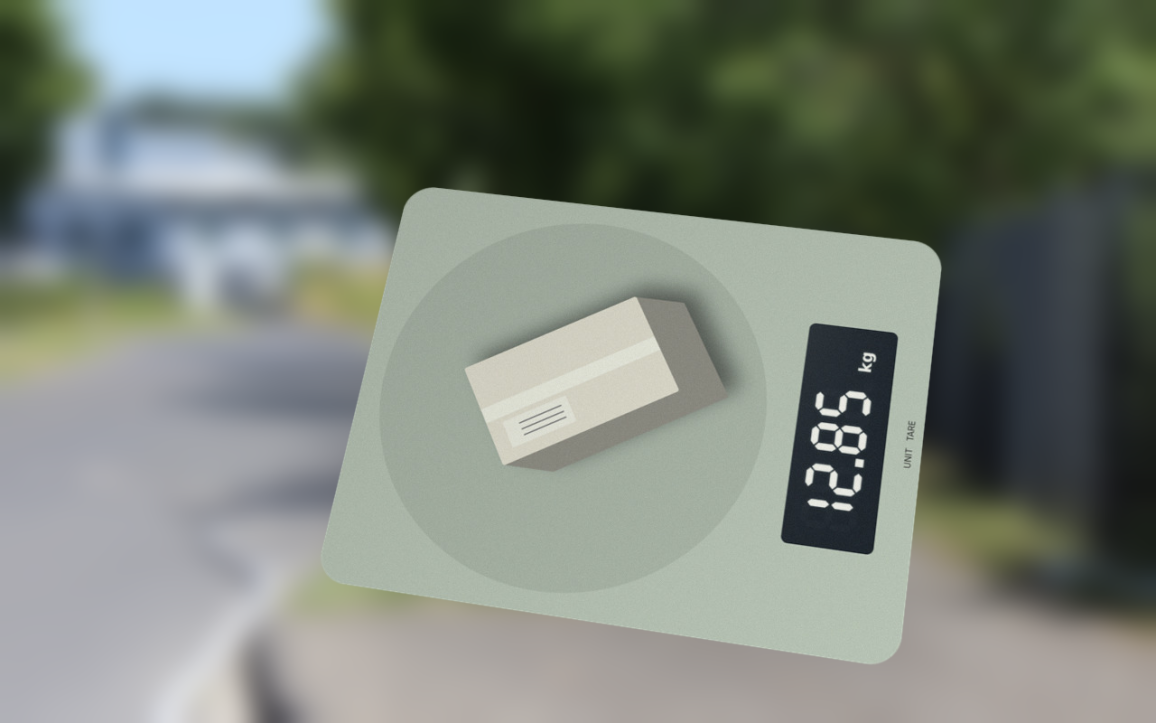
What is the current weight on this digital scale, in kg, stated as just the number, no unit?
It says 12.85
